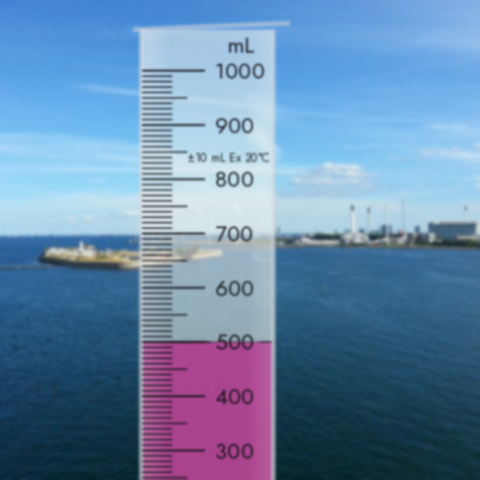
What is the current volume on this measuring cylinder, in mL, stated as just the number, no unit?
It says 500
